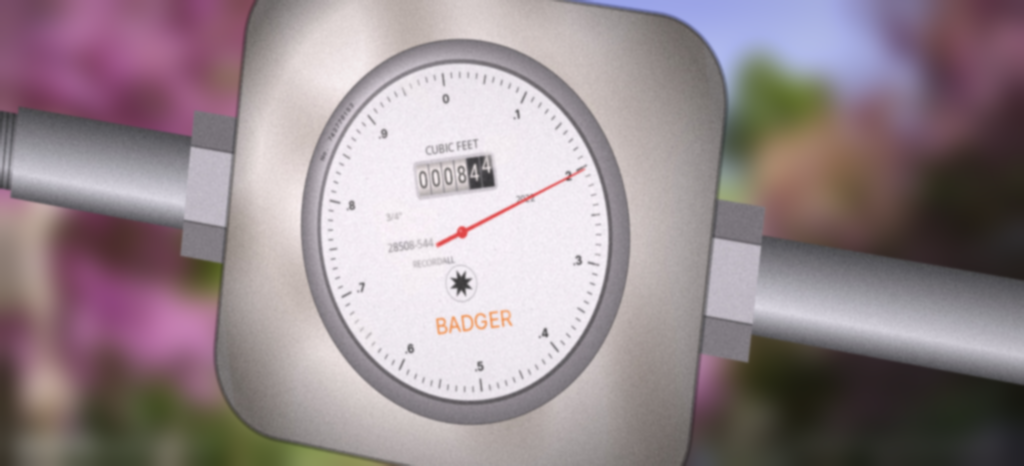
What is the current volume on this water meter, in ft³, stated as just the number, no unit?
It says 844.20
